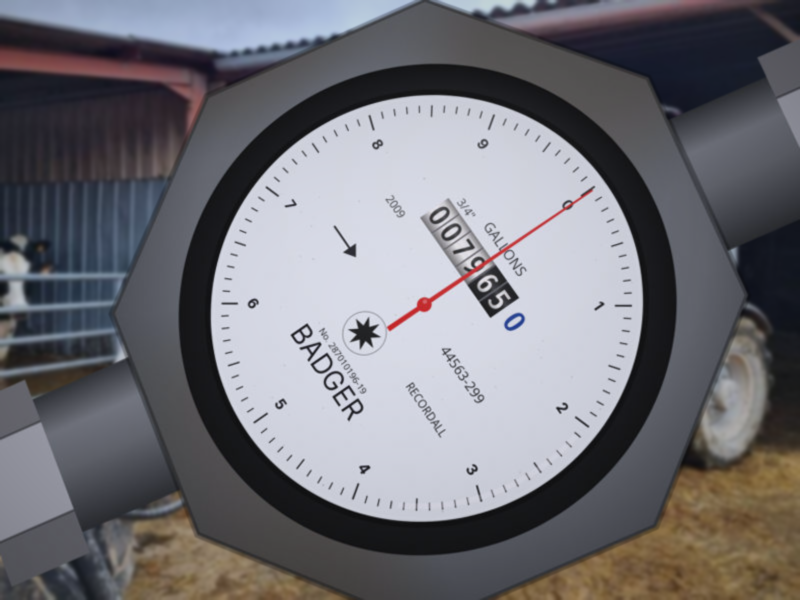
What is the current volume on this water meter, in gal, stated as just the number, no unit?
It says 79650.0
